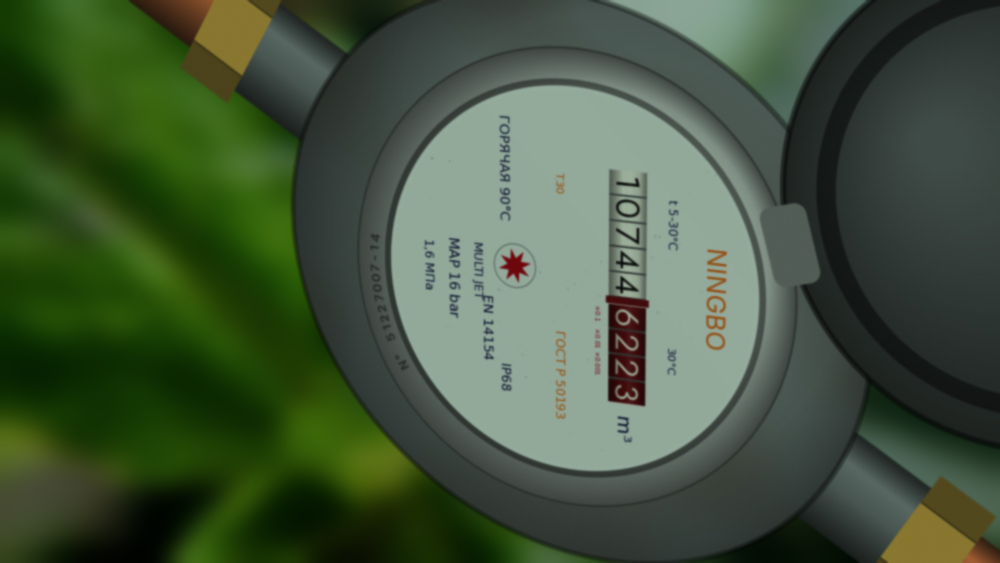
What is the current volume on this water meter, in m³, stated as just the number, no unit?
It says 10744.6223
